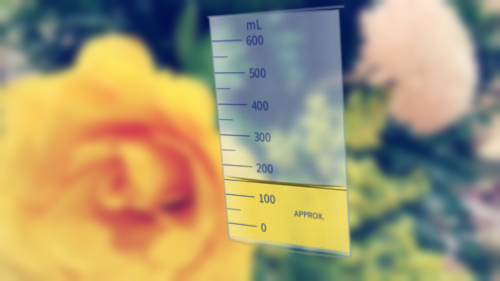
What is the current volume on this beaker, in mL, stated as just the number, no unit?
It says 150
